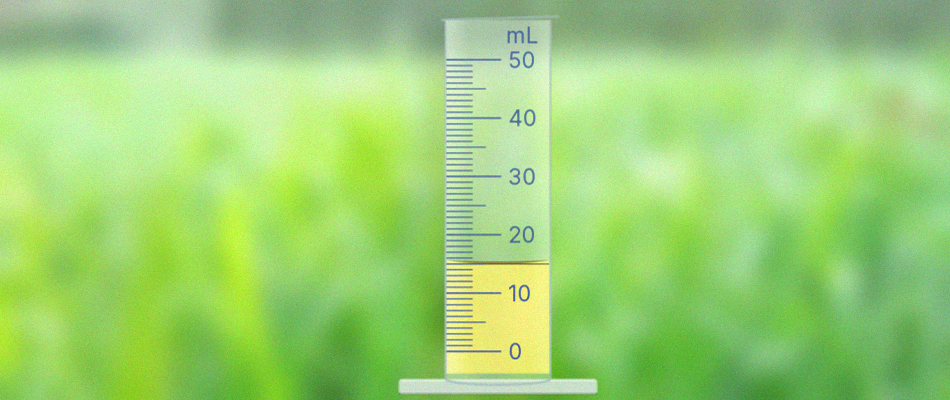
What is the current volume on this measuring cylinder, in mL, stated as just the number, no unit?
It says 15
